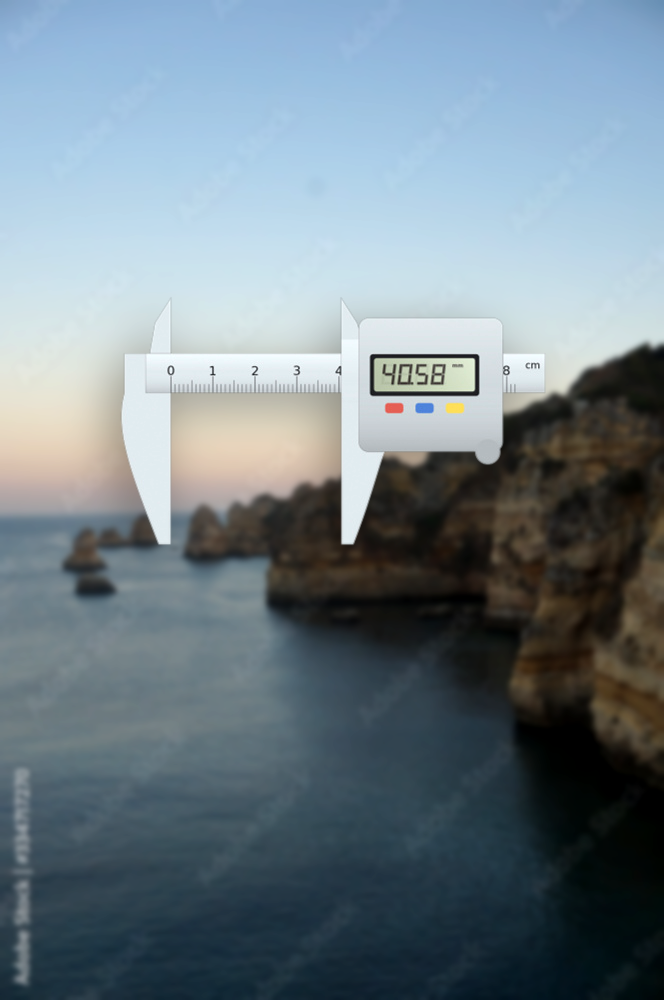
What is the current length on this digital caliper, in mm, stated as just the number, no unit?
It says 40.58
